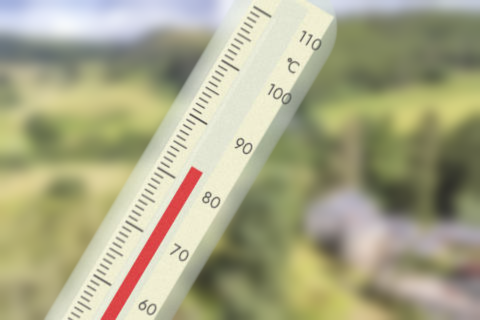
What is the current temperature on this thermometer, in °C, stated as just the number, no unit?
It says 83
